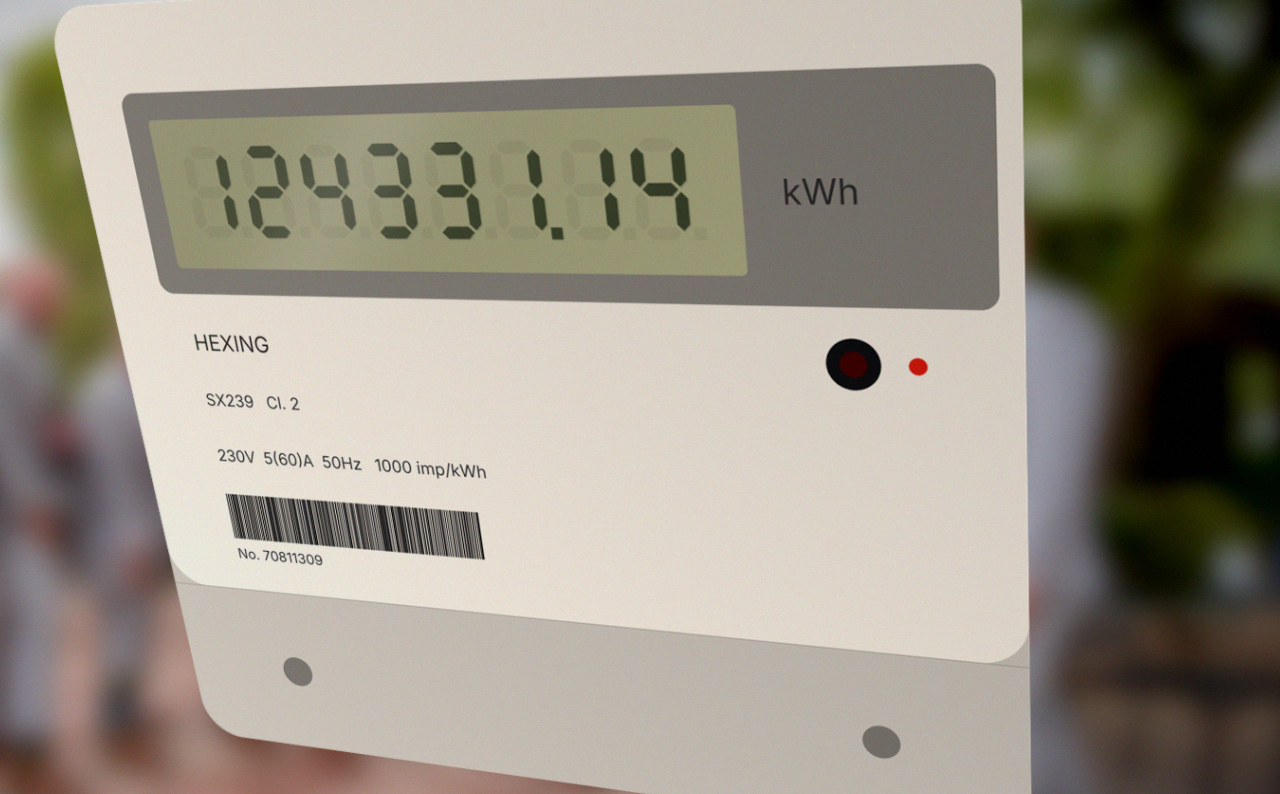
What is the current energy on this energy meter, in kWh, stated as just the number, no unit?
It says 124331.14
